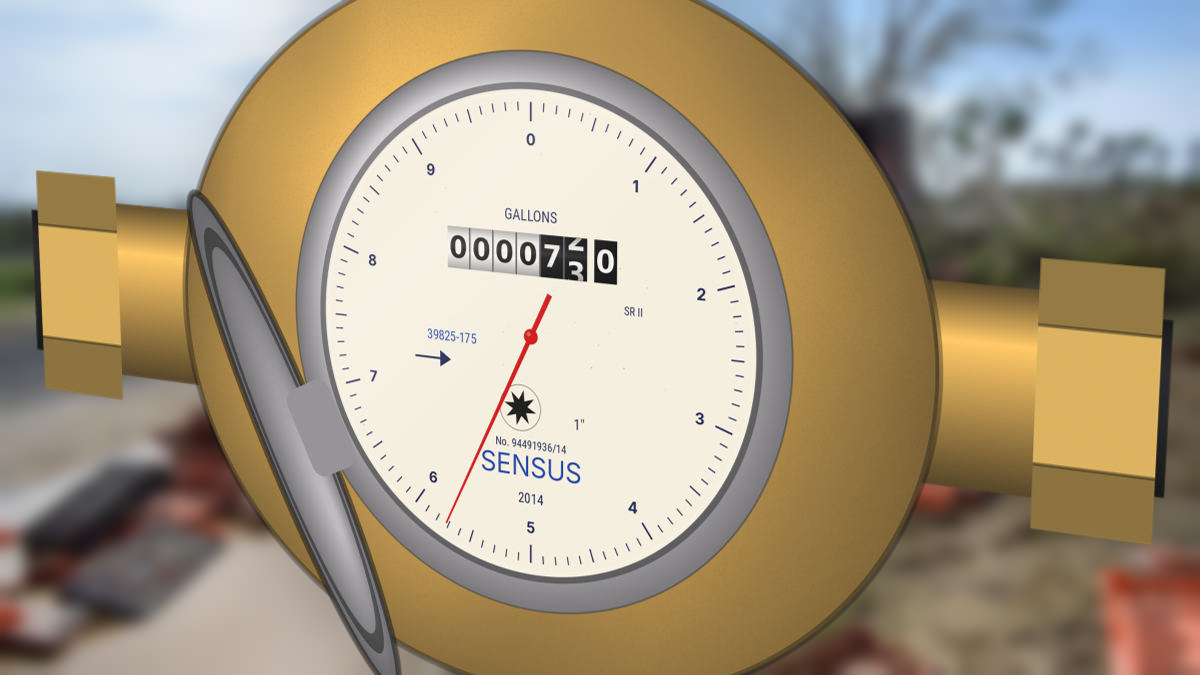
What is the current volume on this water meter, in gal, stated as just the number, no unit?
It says 725.7
